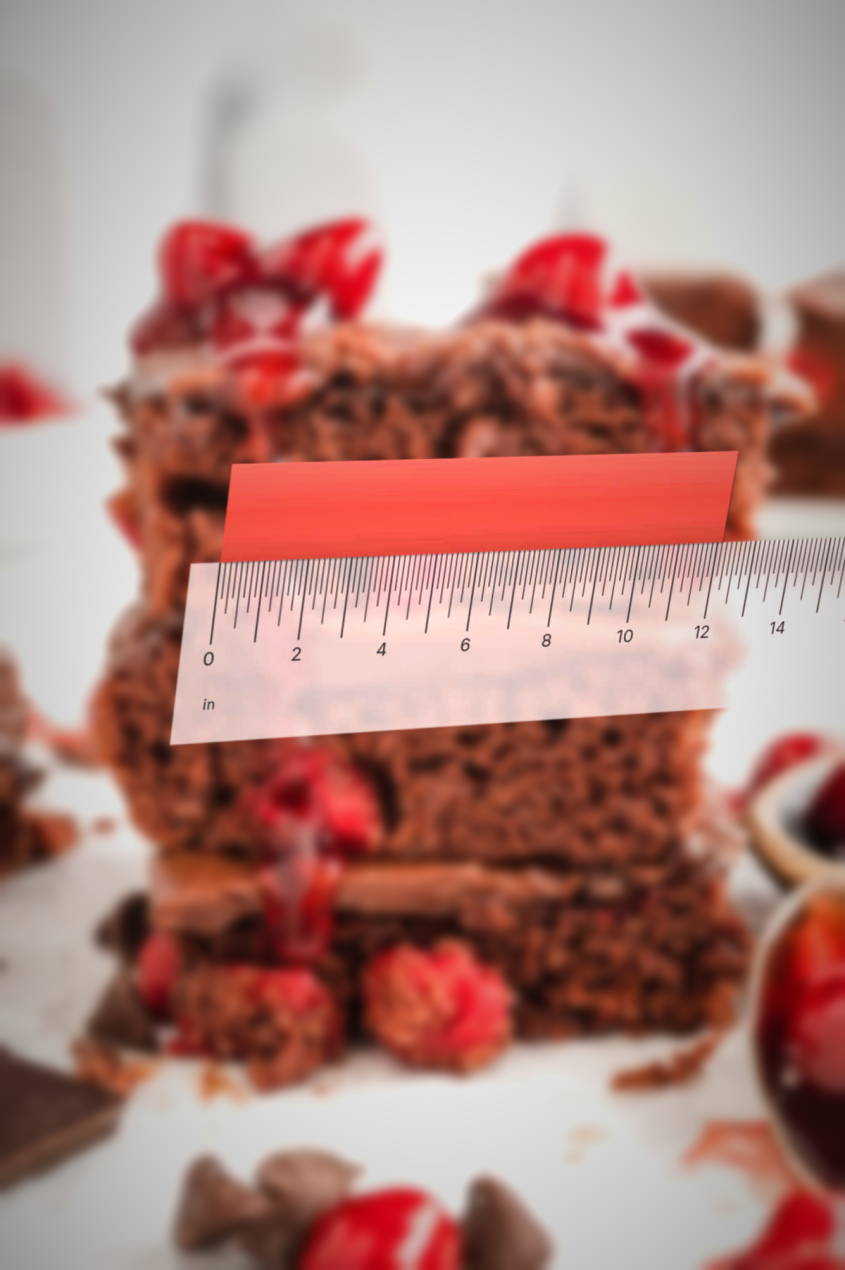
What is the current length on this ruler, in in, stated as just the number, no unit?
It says 12.125
